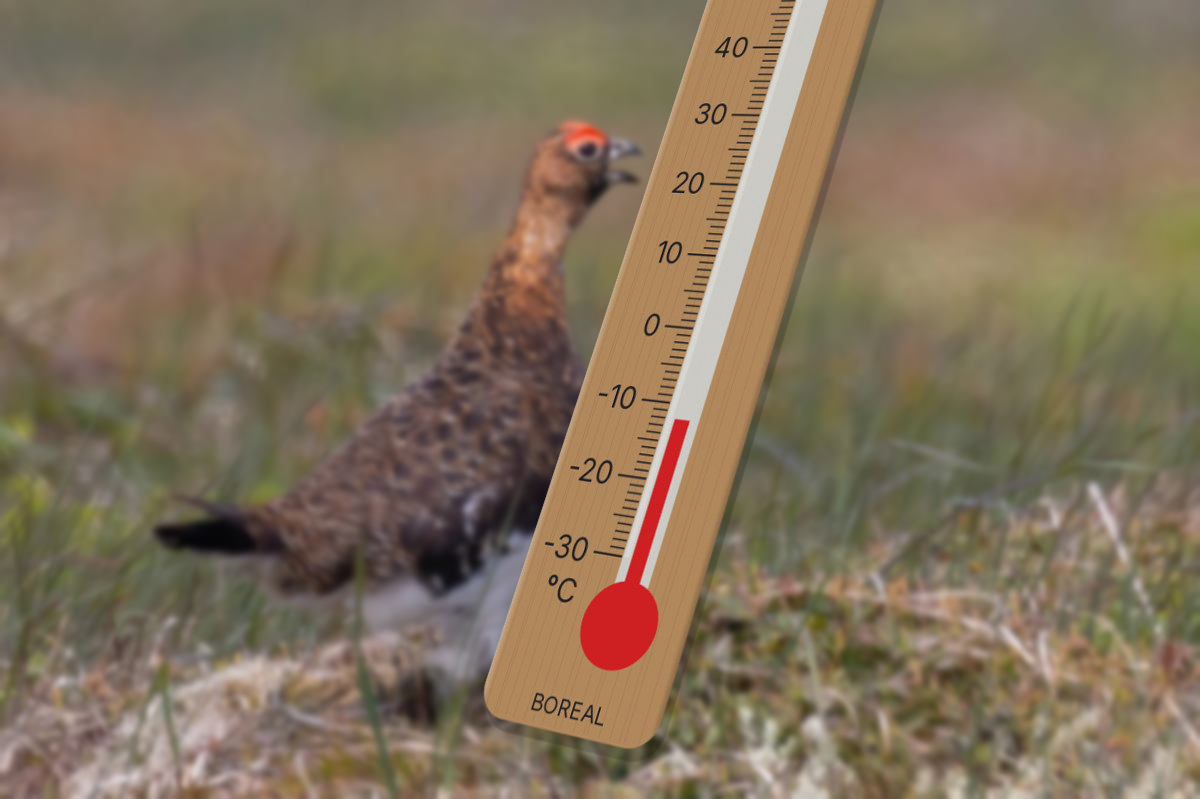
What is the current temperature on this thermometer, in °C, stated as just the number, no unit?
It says -12
